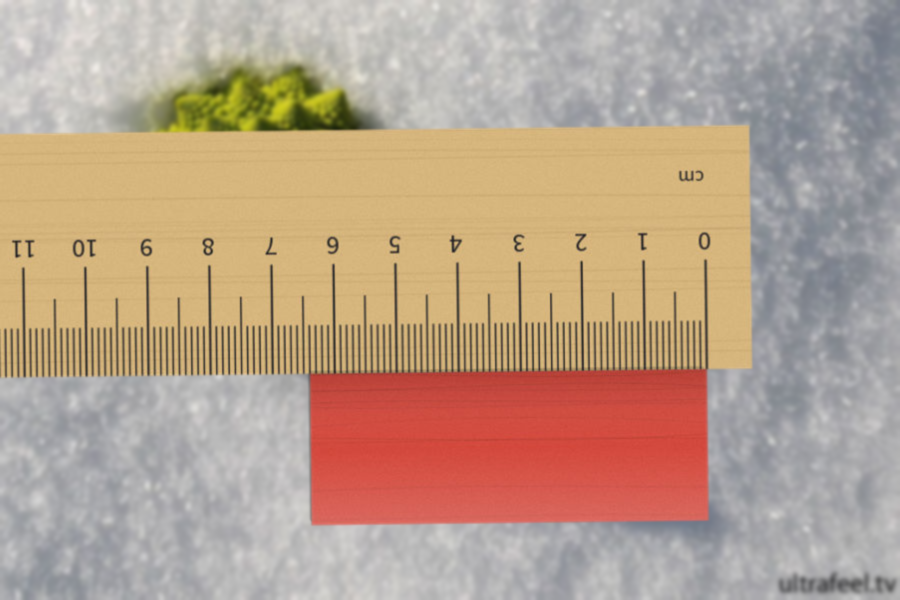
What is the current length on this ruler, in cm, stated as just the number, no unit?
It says 6.4
